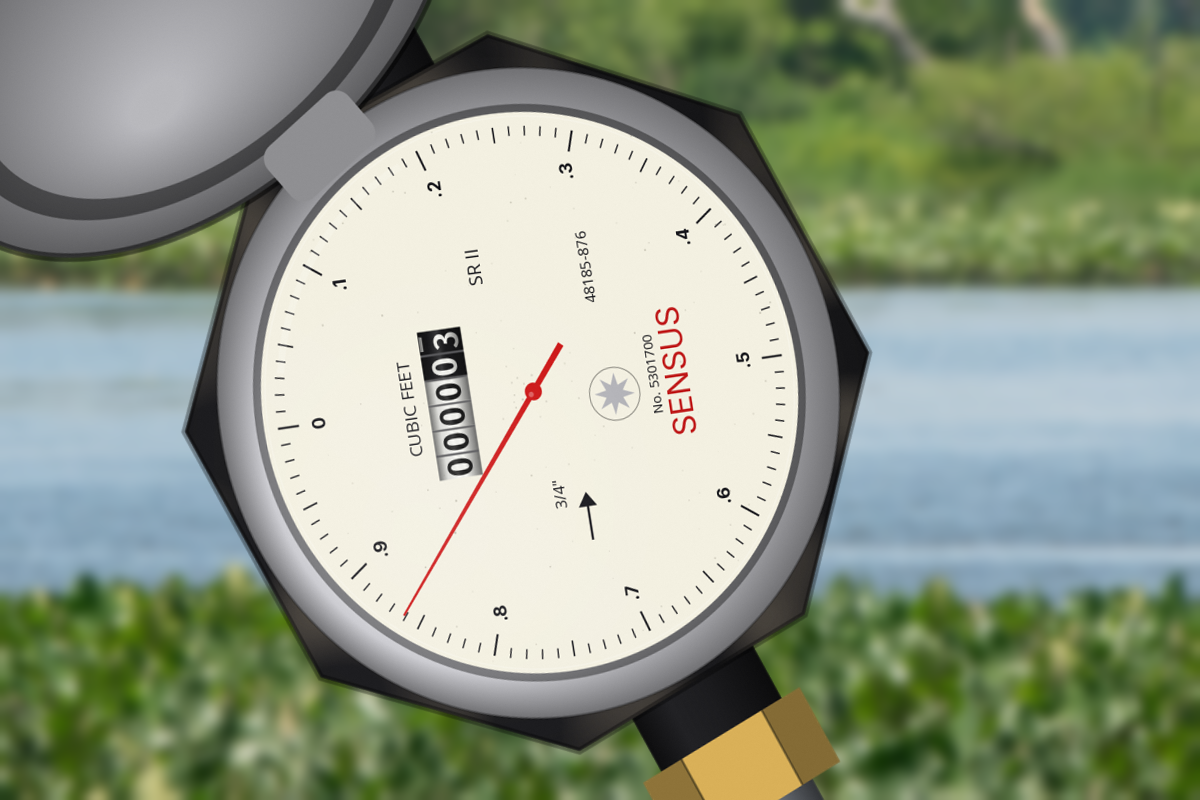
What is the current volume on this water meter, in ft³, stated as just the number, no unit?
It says 2.86
